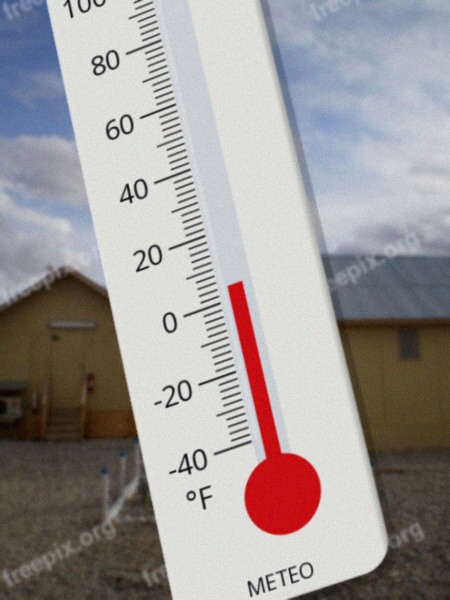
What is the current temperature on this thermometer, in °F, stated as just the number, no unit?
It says 4
